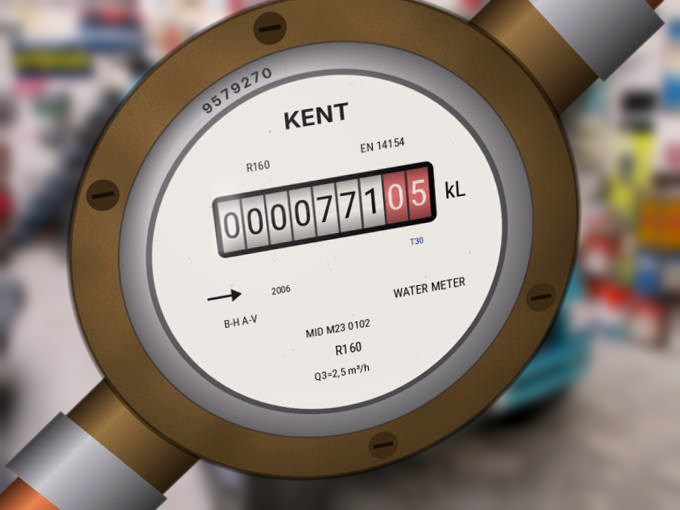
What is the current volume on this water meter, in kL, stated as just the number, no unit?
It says 771.05
